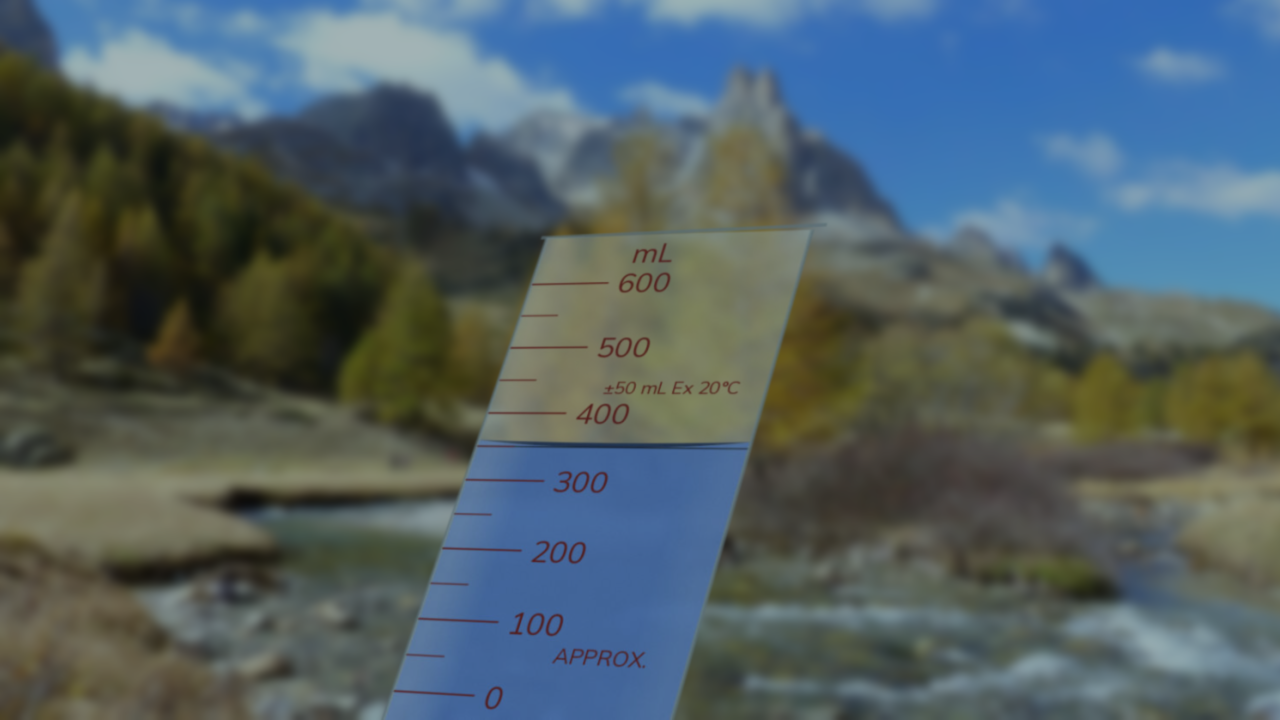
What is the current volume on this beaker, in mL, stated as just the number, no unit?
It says 350
